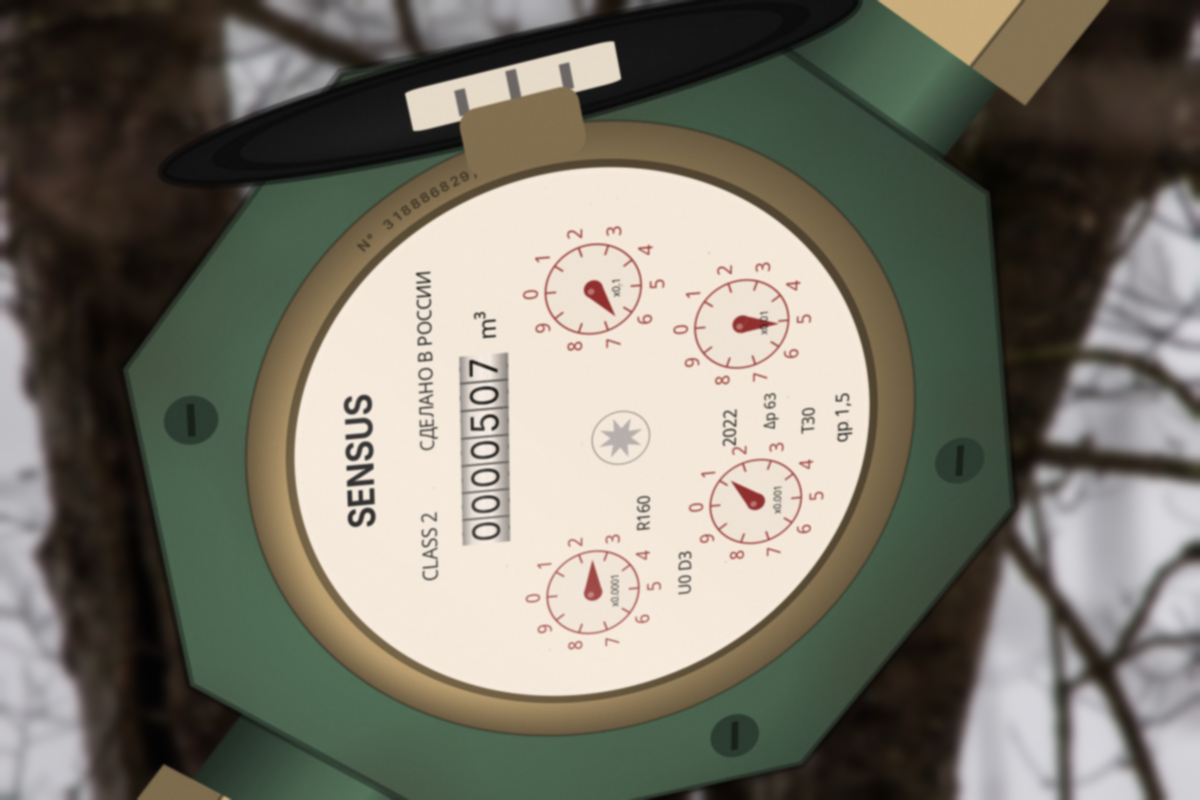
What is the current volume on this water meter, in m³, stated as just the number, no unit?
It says 507.6512
